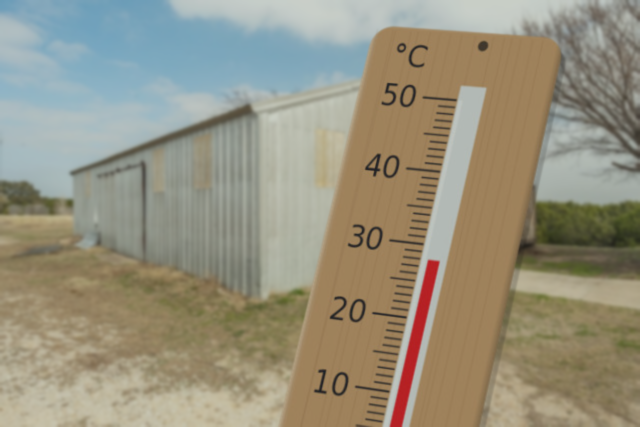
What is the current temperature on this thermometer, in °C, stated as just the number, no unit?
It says 28
